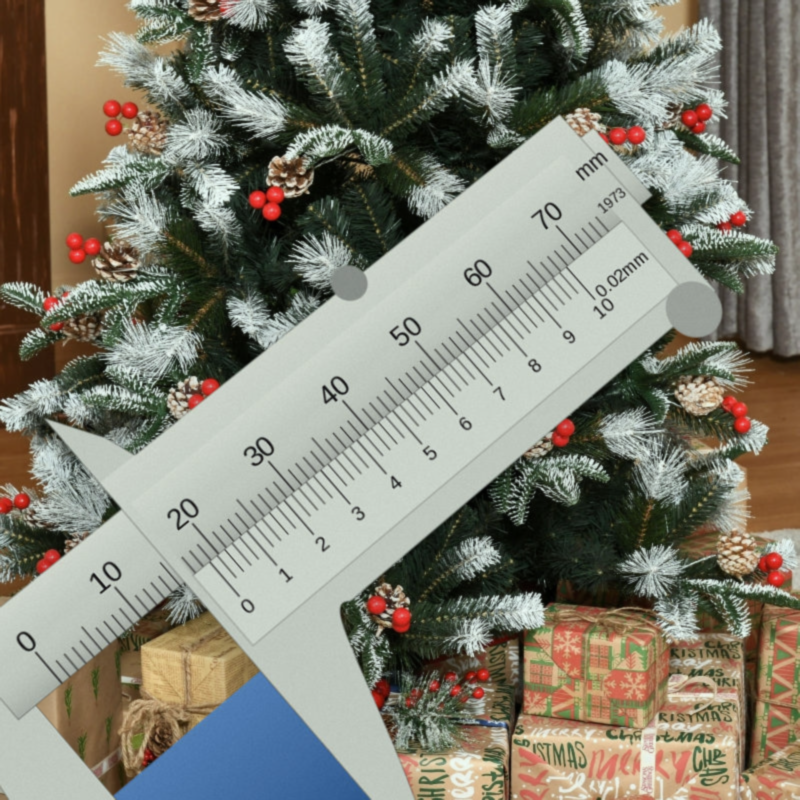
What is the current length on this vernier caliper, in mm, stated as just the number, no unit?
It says 18.8
